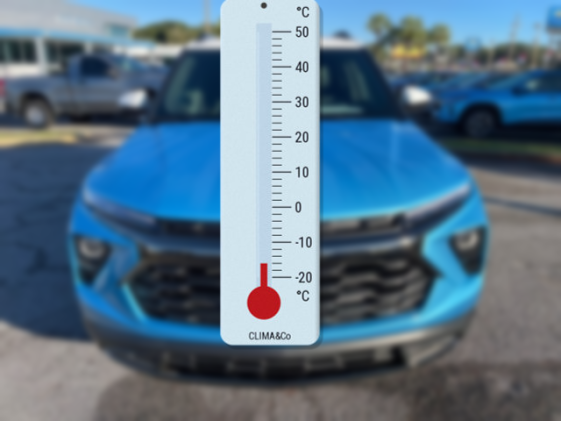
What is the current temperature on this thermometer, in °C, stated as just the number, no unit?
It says -16
